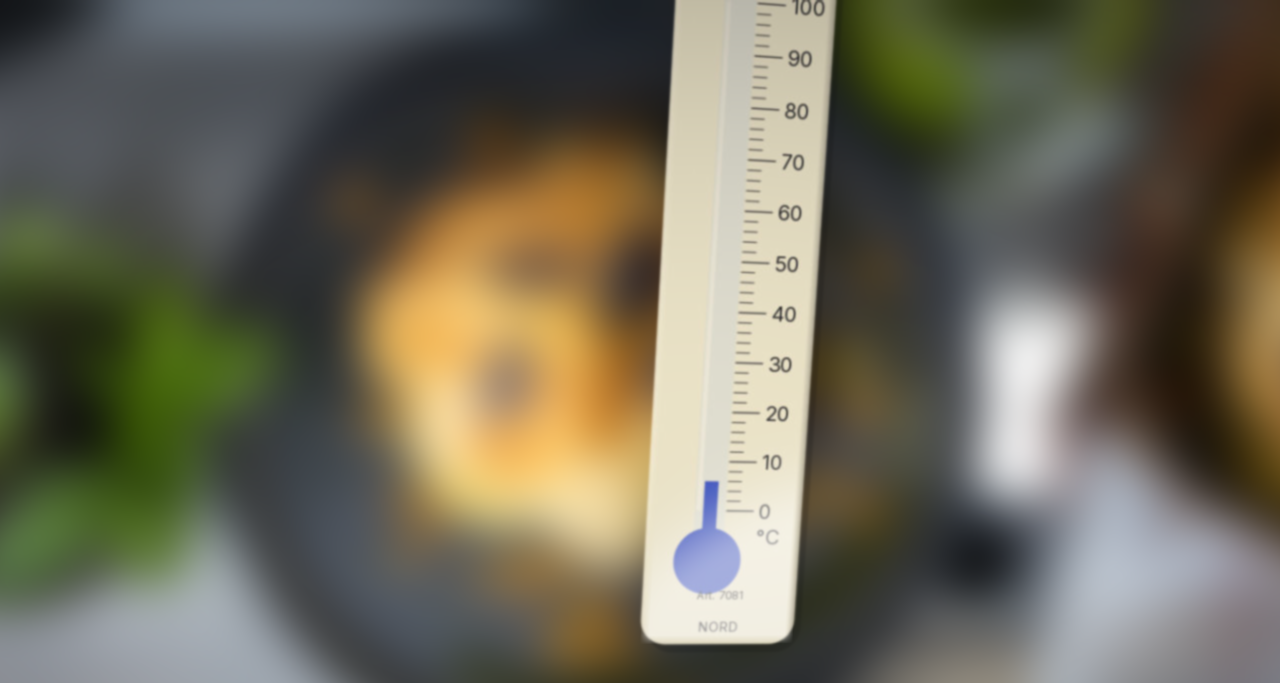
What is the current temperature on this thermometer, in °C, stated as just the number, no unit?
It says 6
